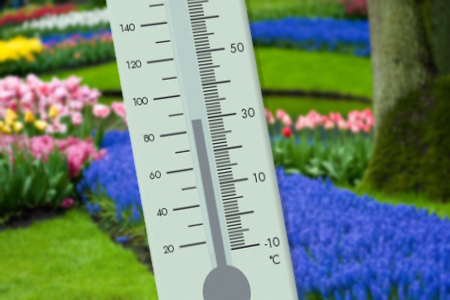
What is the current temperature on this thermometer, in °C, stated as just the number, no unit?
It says 30
